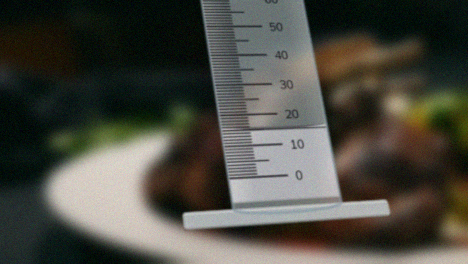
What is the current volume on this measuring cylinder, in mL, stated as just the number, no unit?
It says 15
